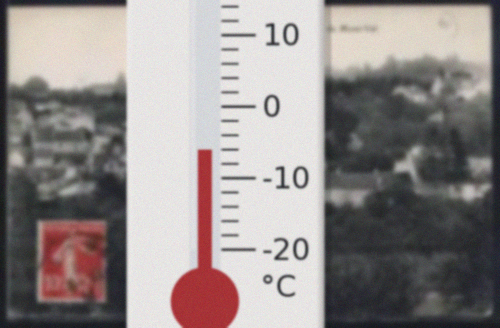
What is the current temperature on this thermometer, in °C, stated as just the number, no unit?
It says -6
